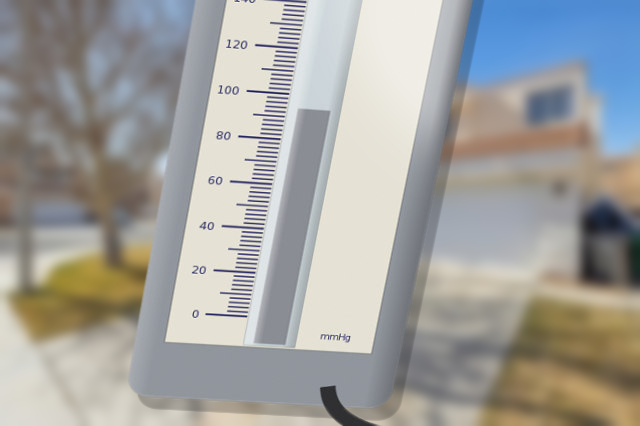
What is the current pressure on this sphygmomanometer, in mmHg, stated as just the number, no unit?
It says 94
